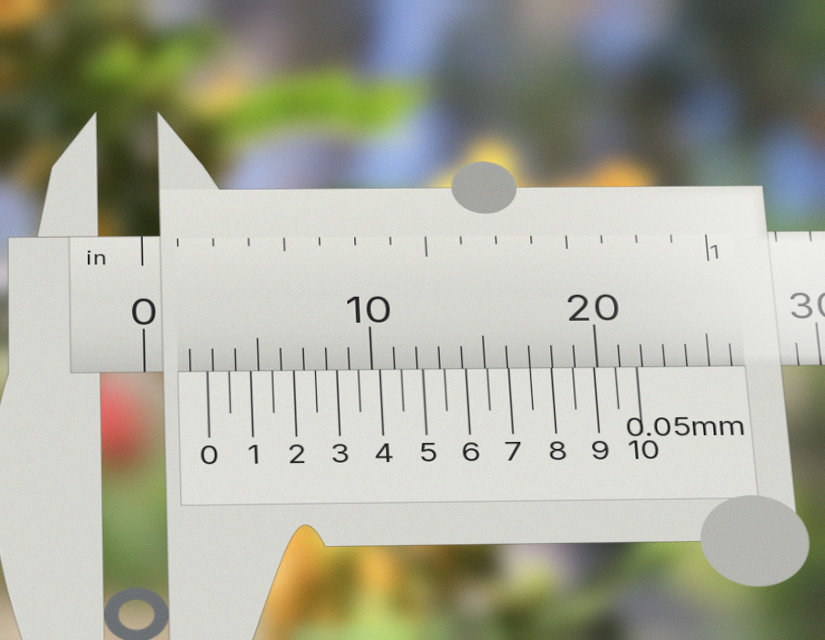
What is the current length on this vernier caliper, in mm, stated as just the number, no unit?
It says 2.75
